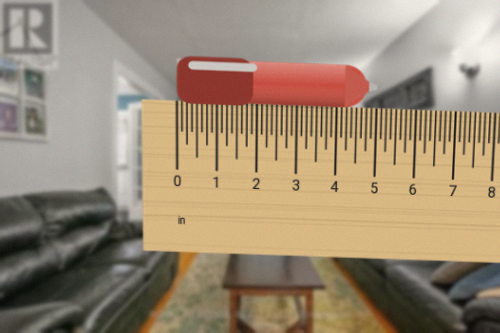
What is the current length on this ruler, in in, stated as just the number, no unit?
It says 5
